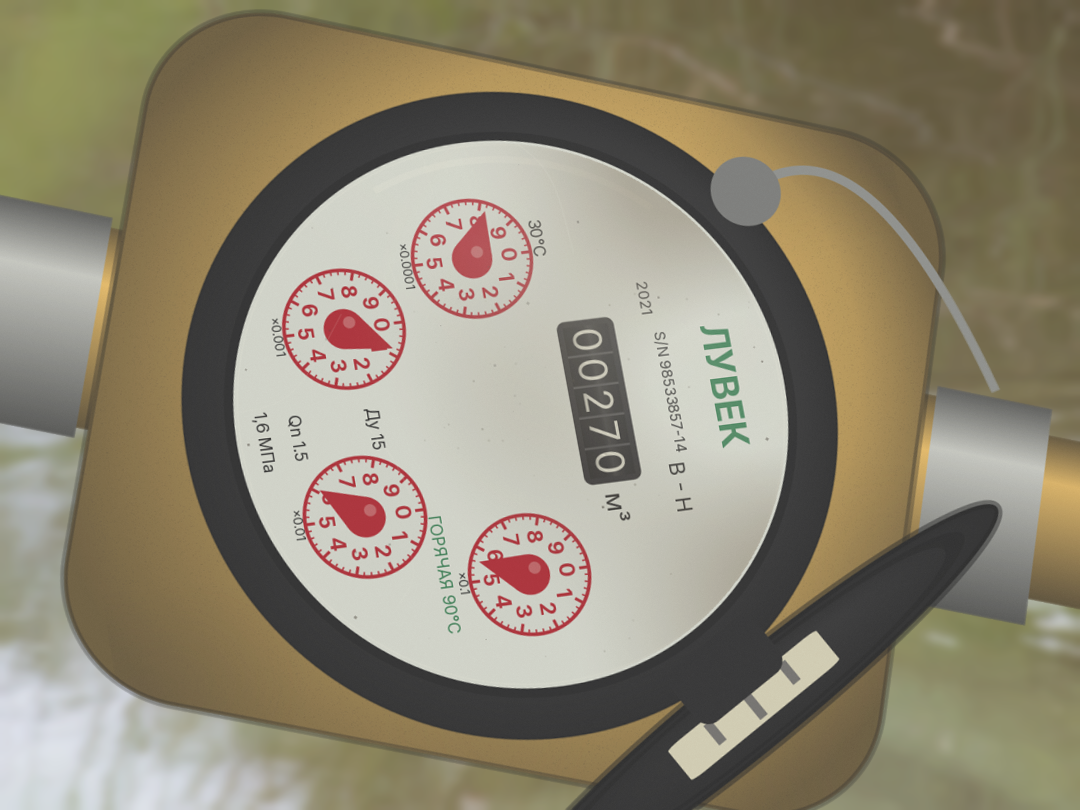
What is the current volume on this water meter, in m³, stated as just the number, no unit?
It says 270.5608
